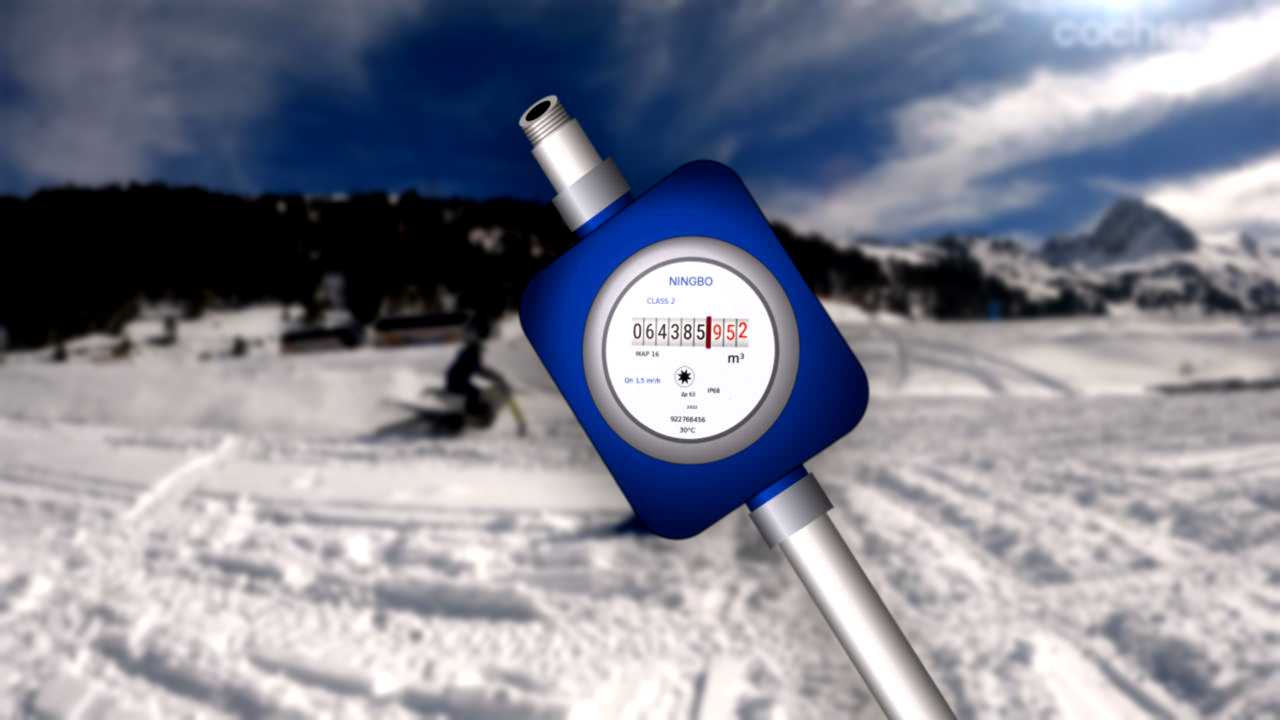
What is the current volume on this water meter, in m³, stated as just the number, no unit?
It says 64385.952
